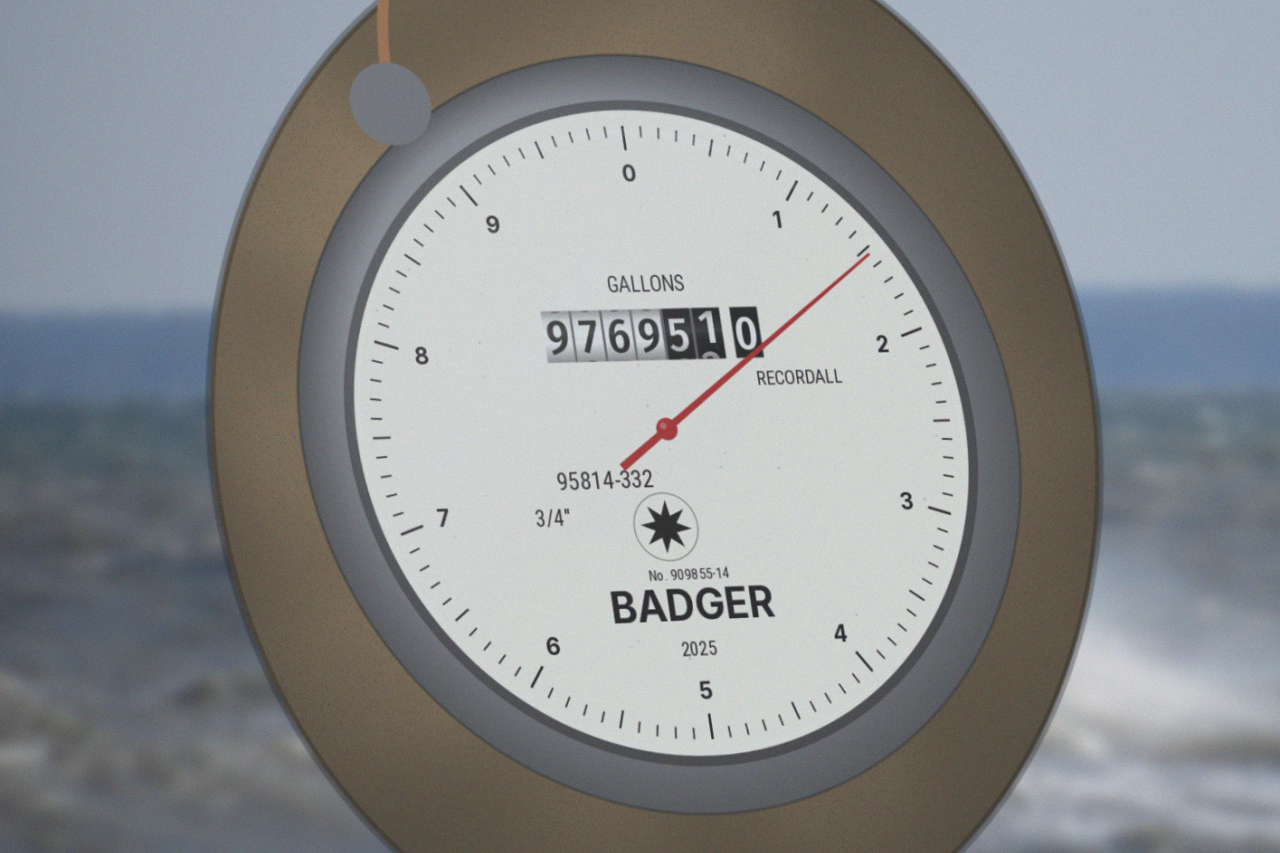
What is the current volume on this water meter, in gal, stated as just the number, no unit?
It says 9769511.5
